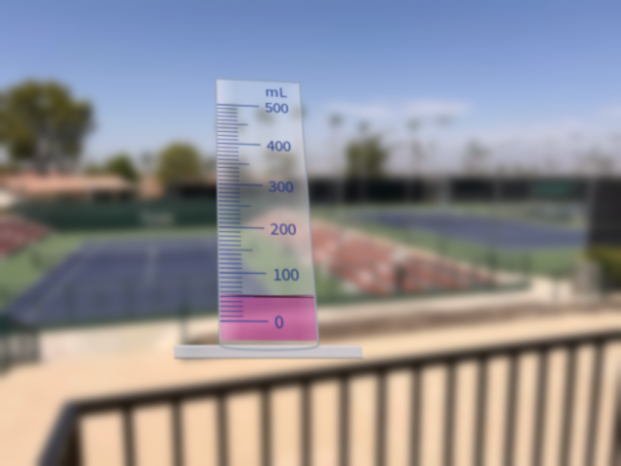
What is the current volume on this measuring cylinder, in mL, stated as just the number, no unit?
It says 50
